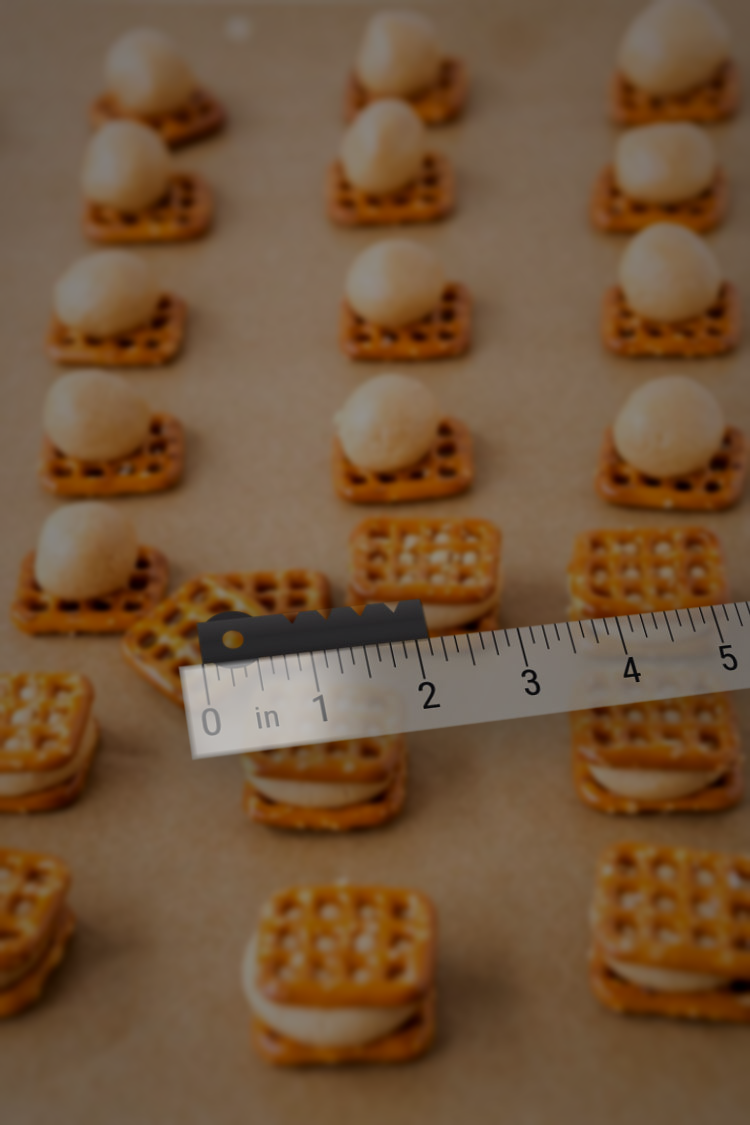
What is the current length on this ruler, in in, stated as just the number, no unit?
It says 2.125
